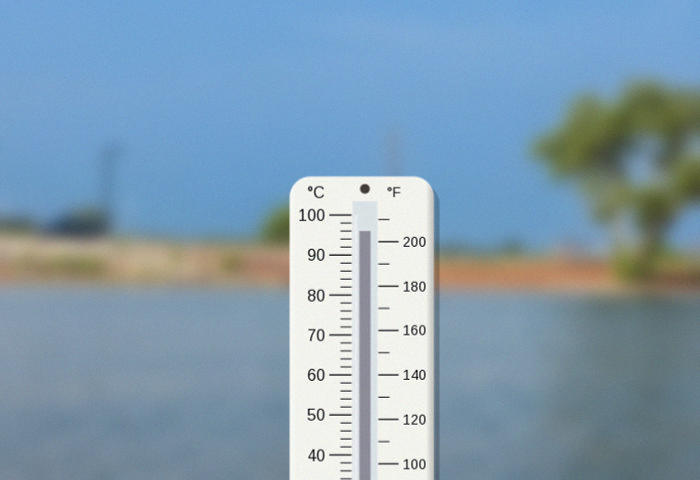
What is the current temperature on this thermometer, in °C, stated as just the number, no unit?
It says 96
